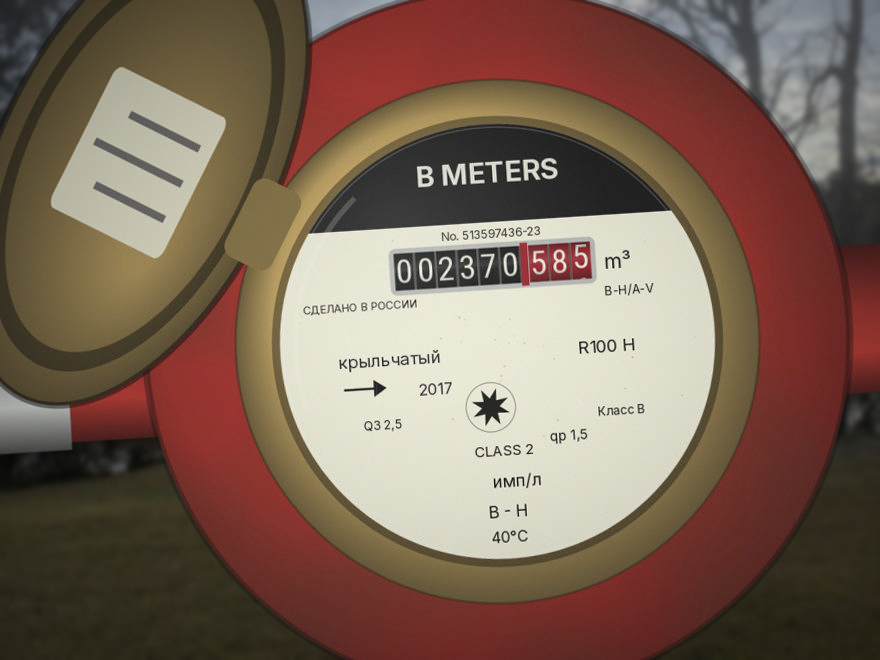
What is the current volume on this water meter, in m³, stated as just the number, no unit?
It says 2370.585
